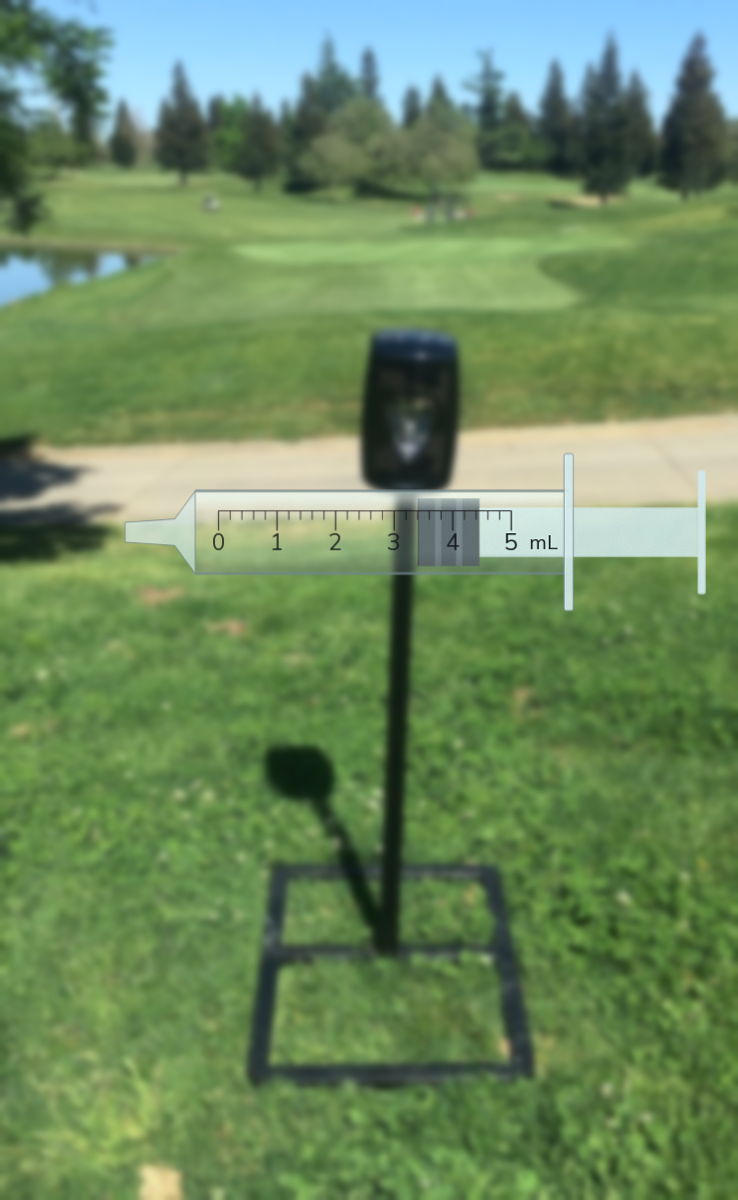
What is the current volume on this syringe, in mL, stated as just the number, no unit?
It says 3.4
